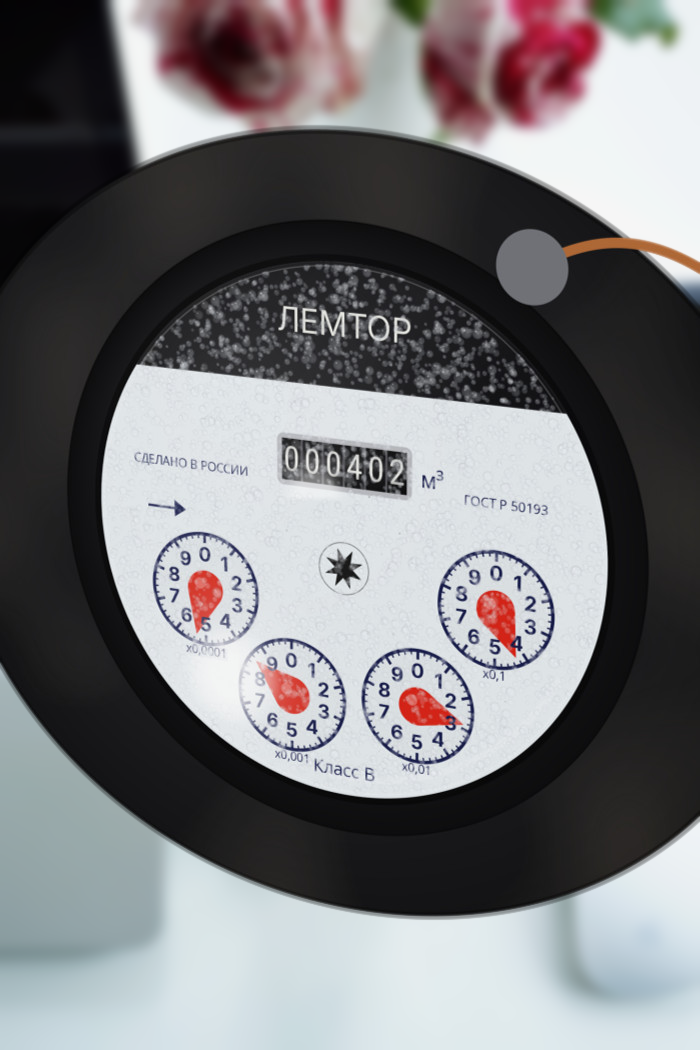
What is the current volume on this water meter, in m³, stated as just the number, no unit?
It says 402.4285
